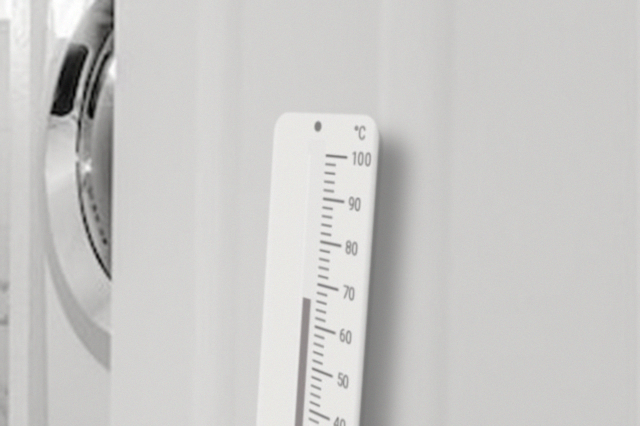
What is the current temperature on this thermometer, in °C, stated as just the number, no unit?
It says 66
